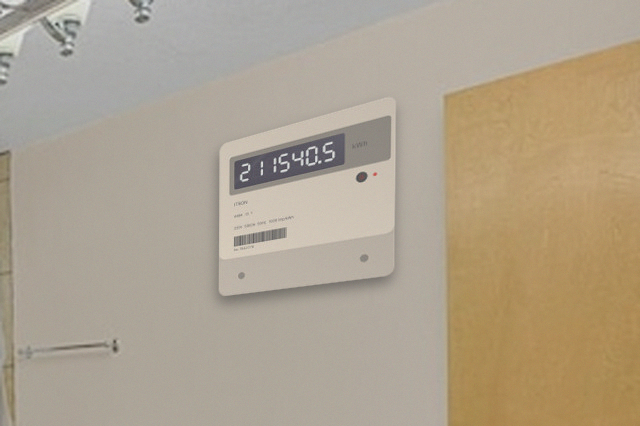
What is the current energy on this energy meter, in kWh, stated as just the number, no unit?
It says 211540.5
